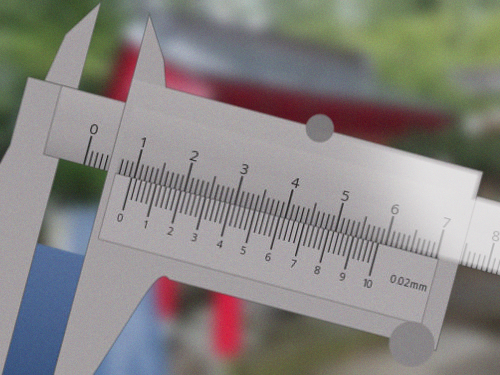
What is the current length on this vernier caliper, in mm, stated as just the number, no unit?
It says 9.5
